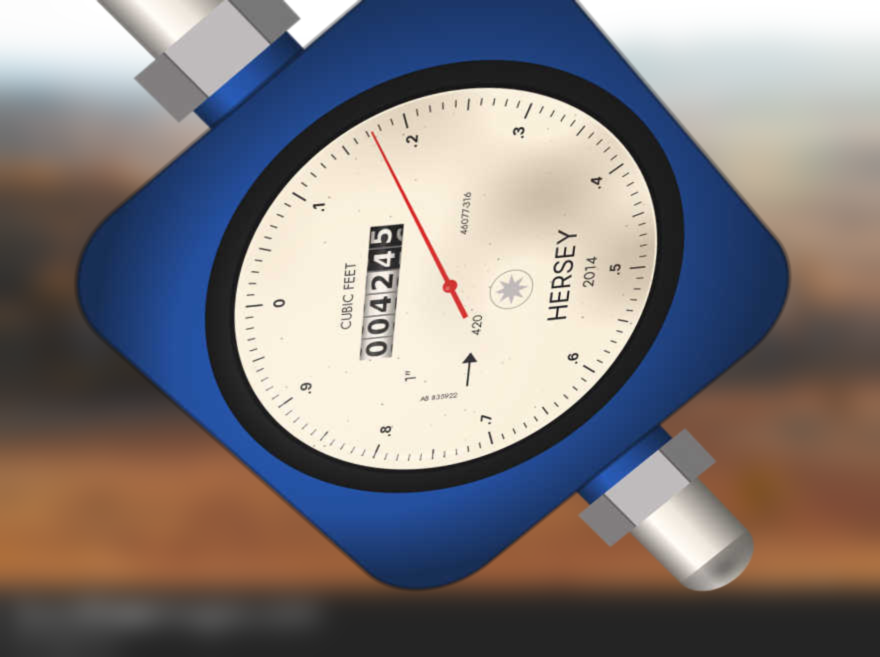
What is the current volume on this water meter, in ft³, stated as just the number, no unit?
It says 4245.17
